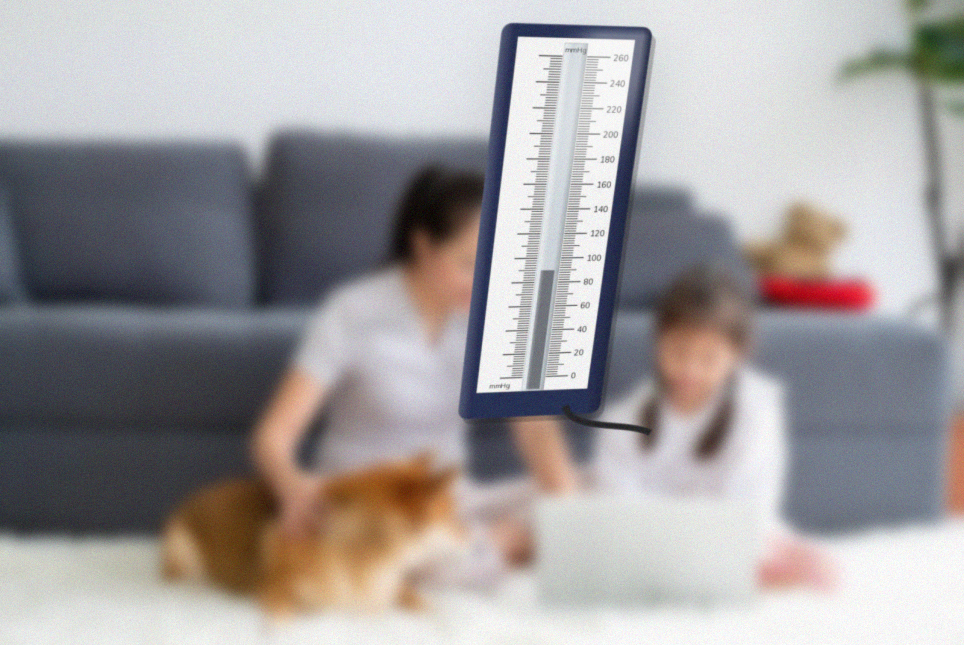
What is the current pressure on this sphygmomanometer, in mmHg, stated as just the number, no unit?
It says 90
